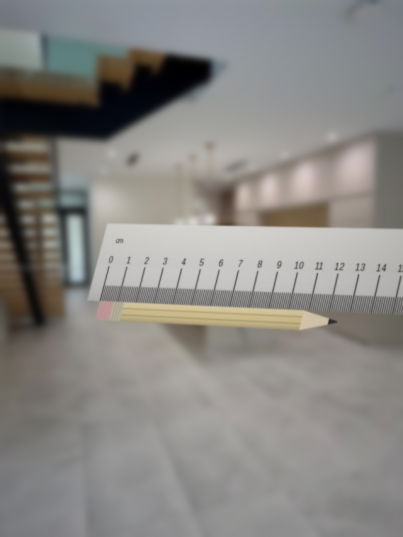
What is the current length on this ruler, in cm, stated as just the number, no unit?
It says 12.5
